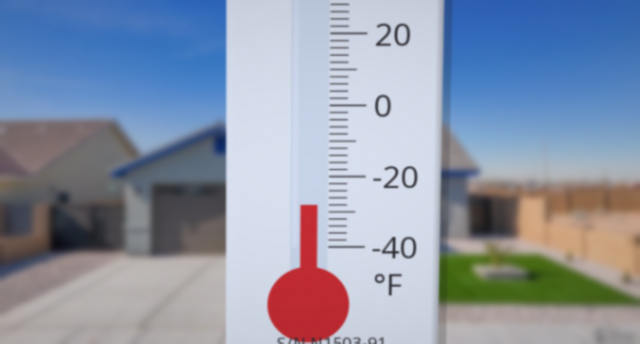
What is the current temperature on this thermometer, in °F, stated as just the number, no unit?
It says -28
